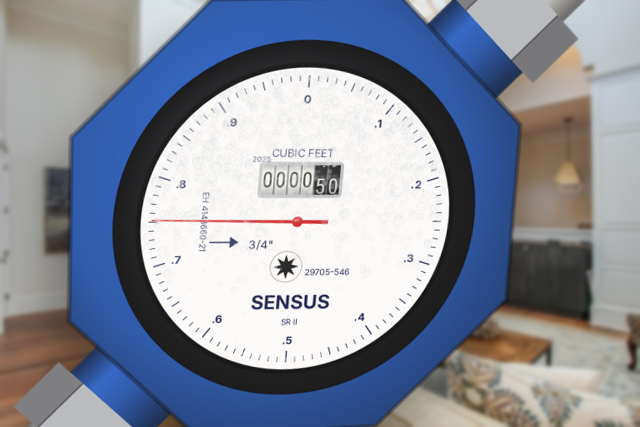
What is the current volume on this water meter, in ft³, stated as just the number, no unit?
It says 49.75
